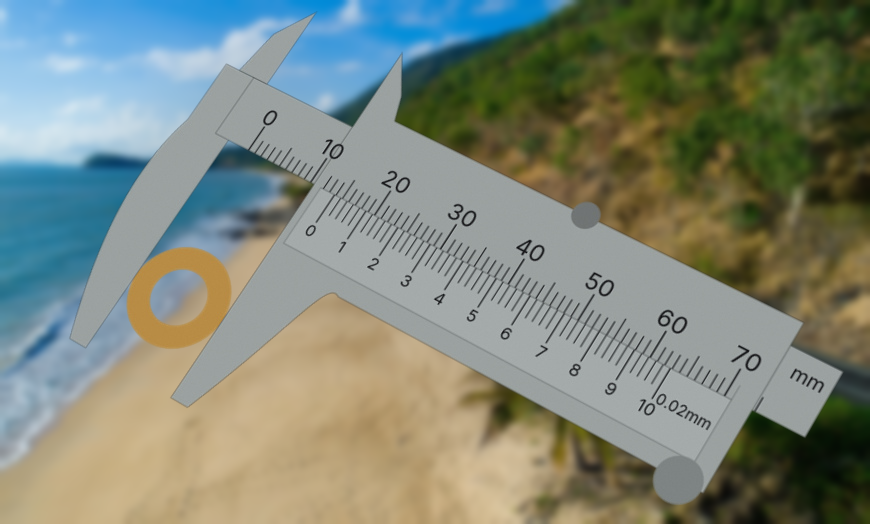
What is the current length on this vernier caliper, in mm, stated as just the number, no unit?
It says 13.8
